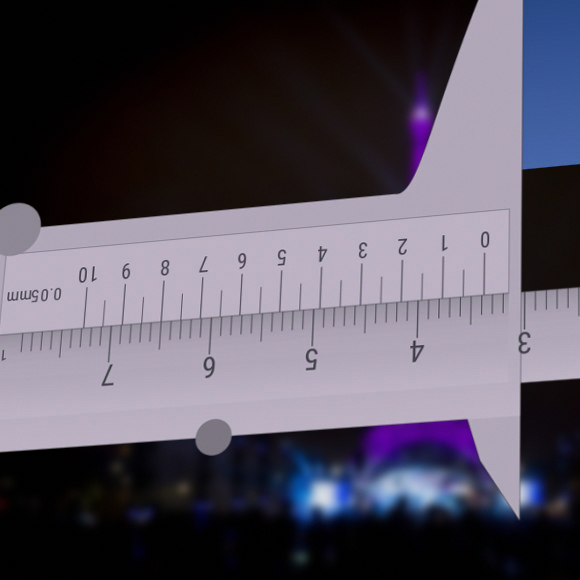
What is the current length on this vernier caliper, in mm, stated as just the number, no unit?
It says 33.8
